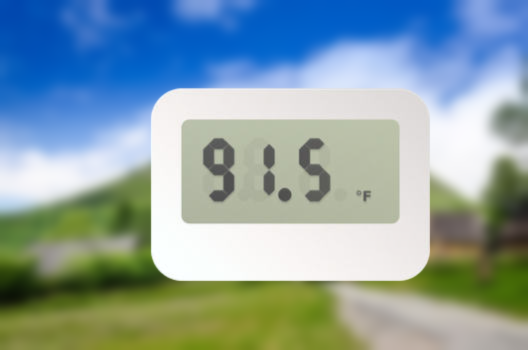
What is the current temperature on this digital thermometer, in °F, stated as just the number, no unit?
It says 91.5
